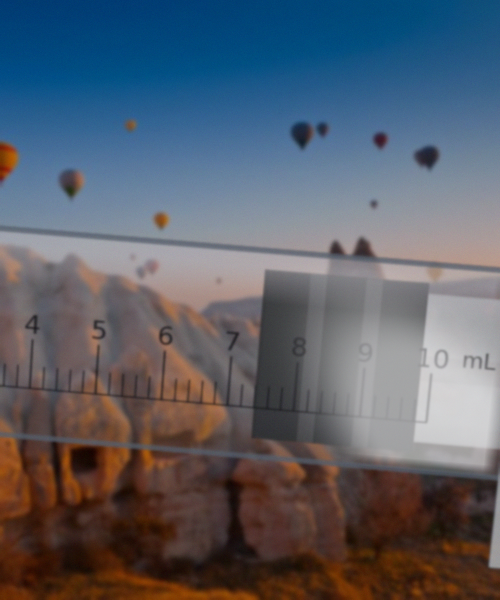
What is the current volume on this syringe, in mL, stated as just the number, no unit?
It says 7.4
